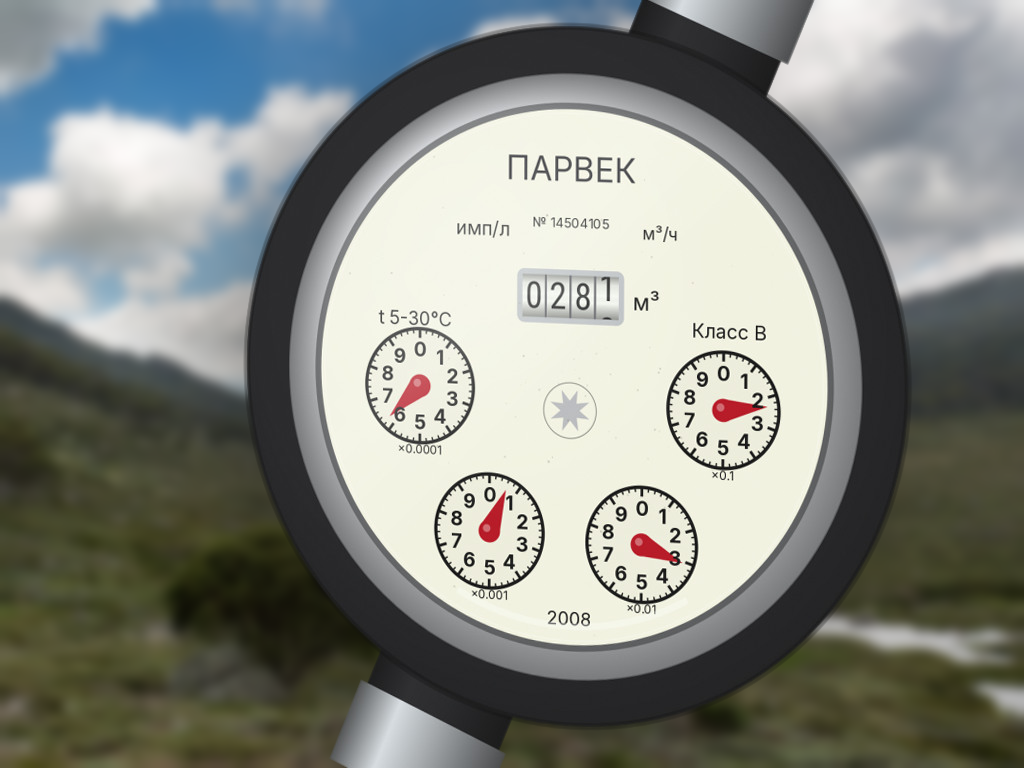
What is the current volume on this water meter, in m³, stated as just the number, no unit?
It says 281.2306
